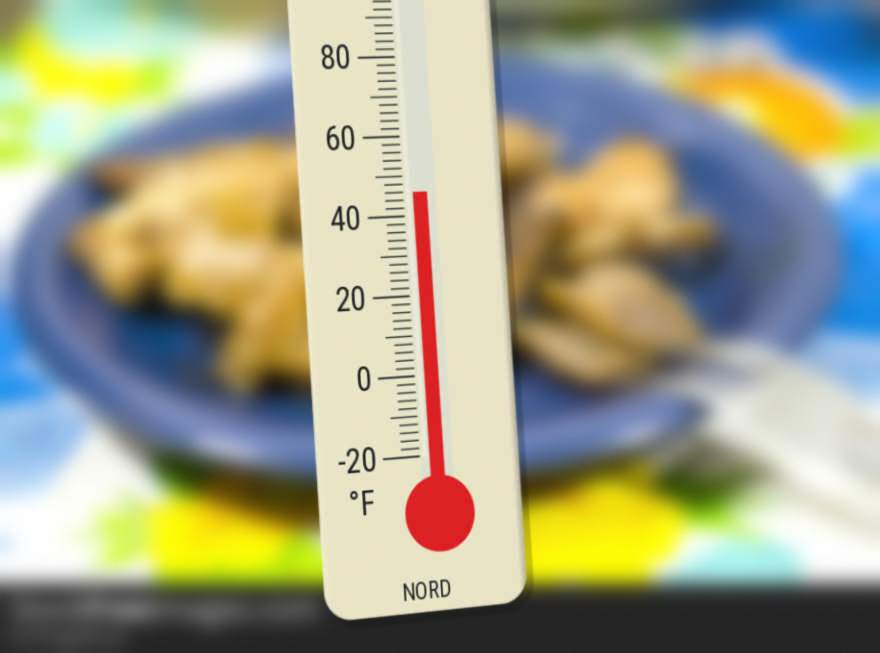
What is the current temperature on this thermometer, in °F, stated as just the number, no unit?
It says 46
